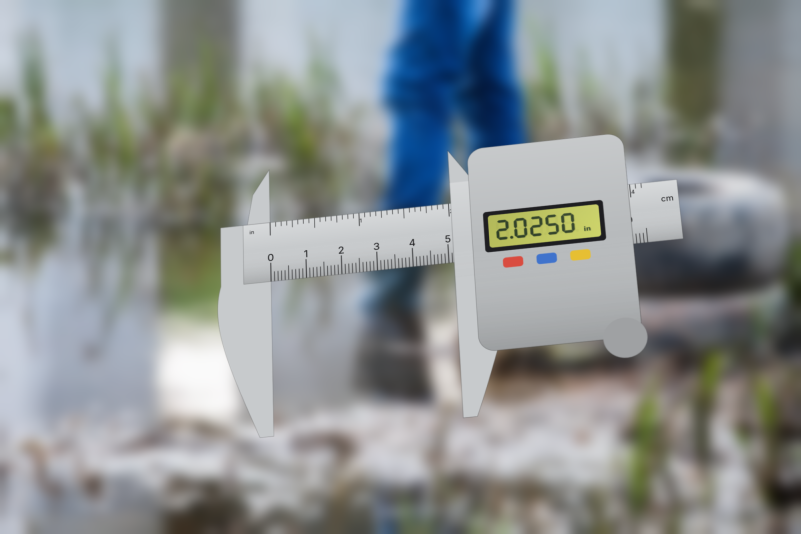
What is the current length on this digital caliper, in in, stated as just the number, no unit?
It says 2.0250
